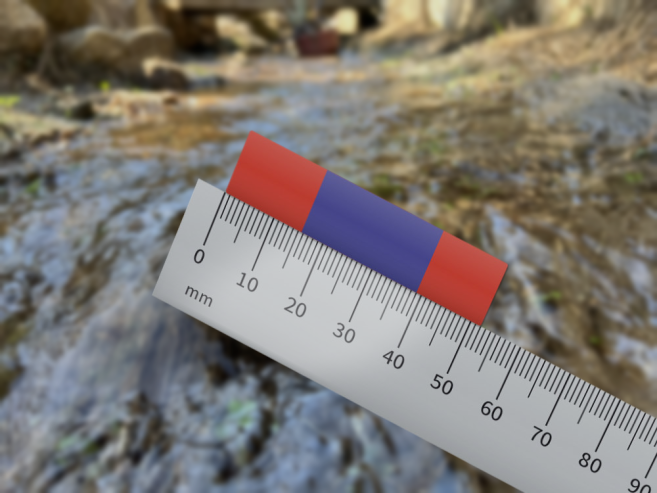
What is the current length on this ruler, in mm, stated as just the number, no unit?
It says 52
